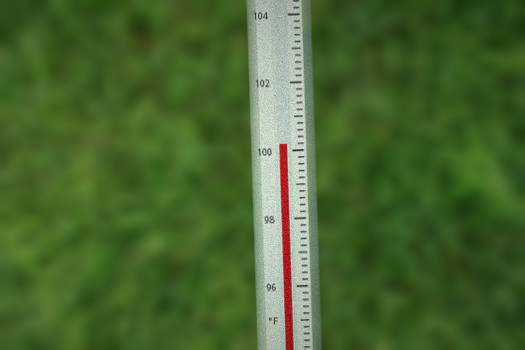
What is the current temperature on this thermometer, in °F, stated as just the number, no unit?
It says 100.2
